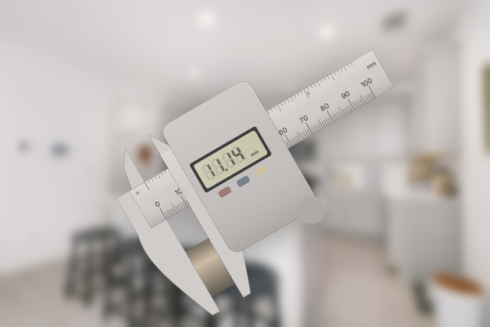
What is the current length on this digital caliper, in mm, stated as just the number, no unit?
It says 11.14
